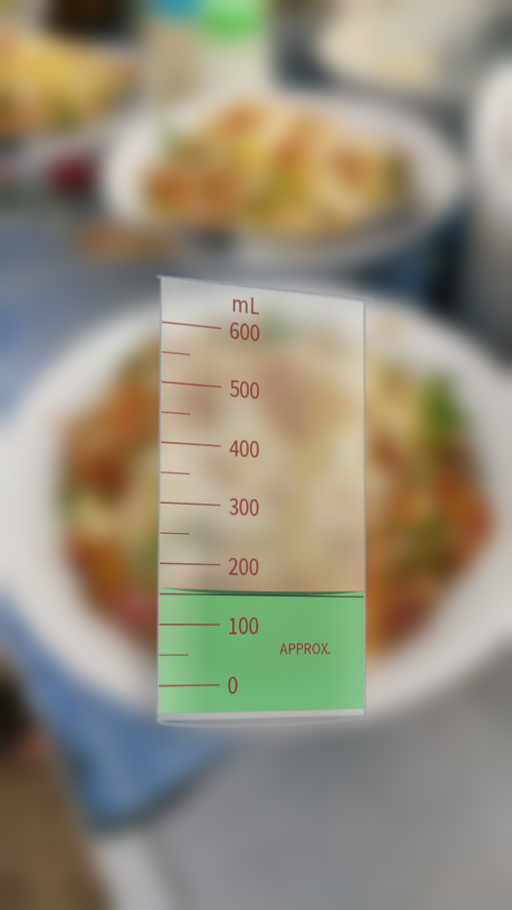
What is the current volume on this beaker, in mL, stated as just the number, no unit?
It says 150
